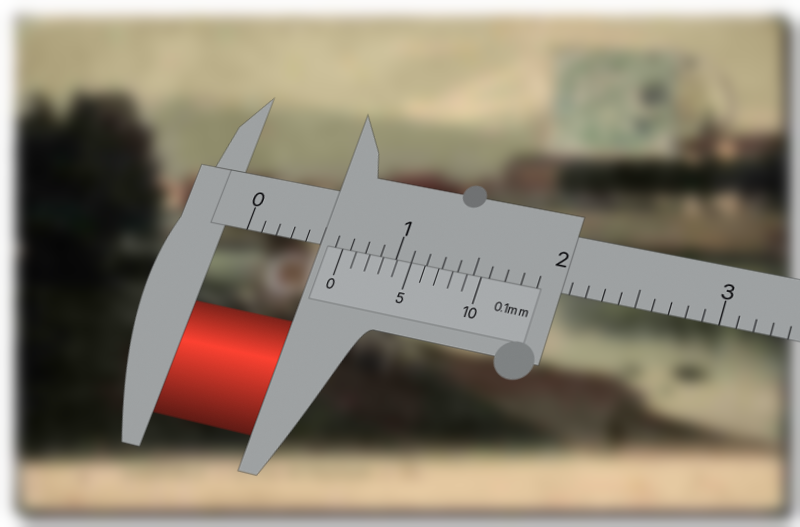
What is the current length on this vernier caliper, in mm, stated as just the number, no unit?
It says 6.5
